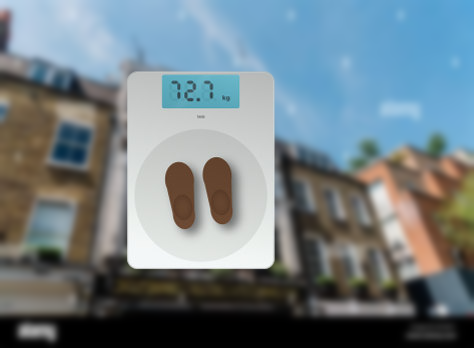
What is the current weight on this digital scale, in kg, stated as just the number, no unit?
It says 72.7
